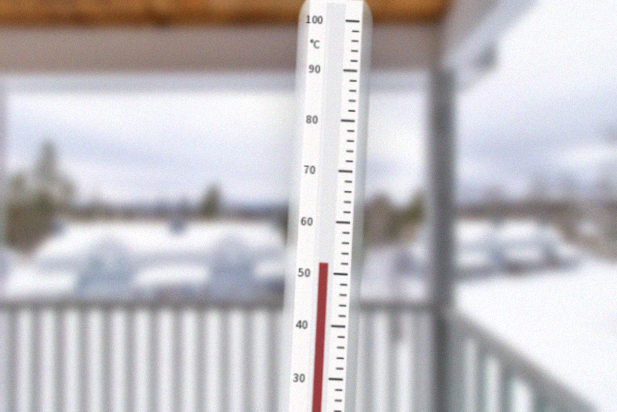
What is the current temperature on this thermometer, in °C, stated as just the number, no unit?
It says 52
